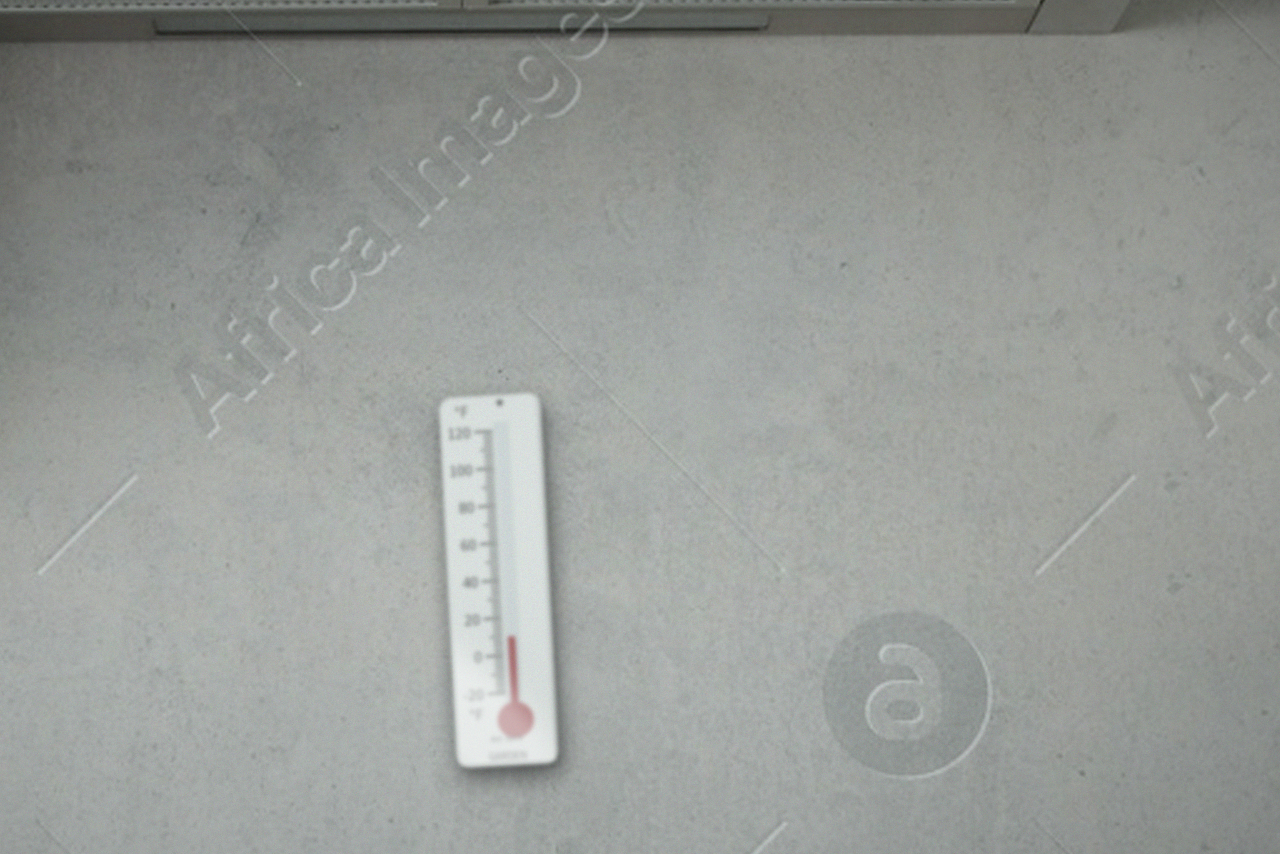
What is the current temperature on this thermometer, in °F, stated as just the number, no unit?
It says 10
